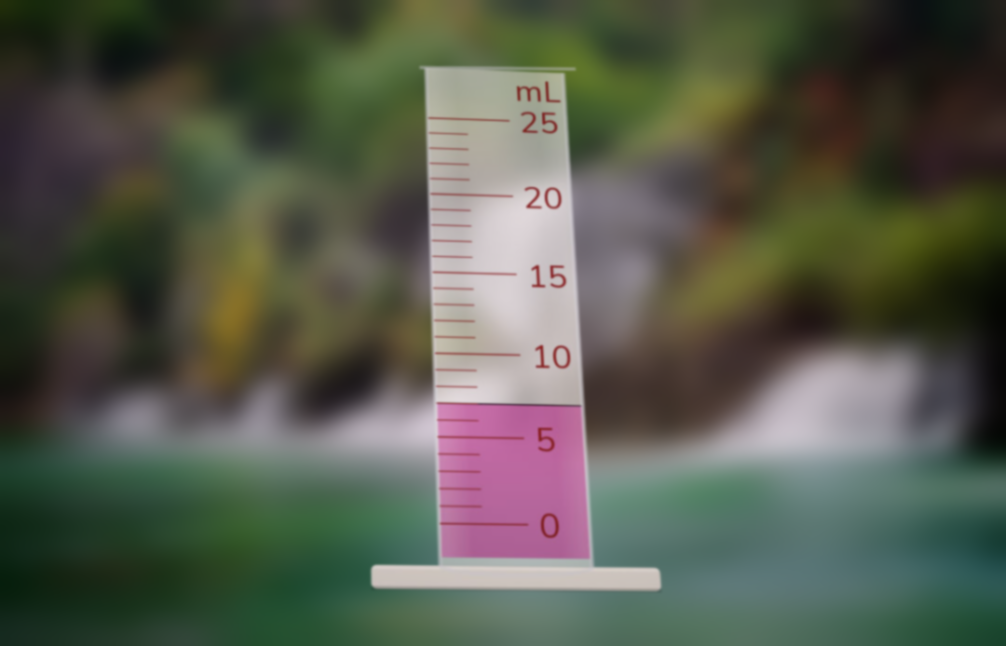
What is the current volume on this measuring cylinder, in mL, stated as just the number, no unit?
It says 7
